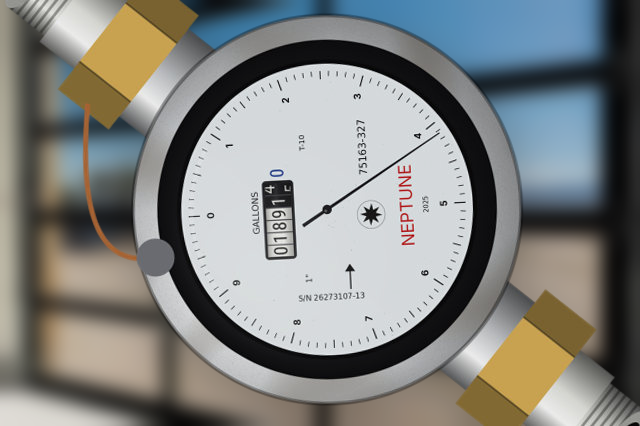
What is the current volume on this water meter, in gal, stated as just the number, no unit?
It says 189144.1
